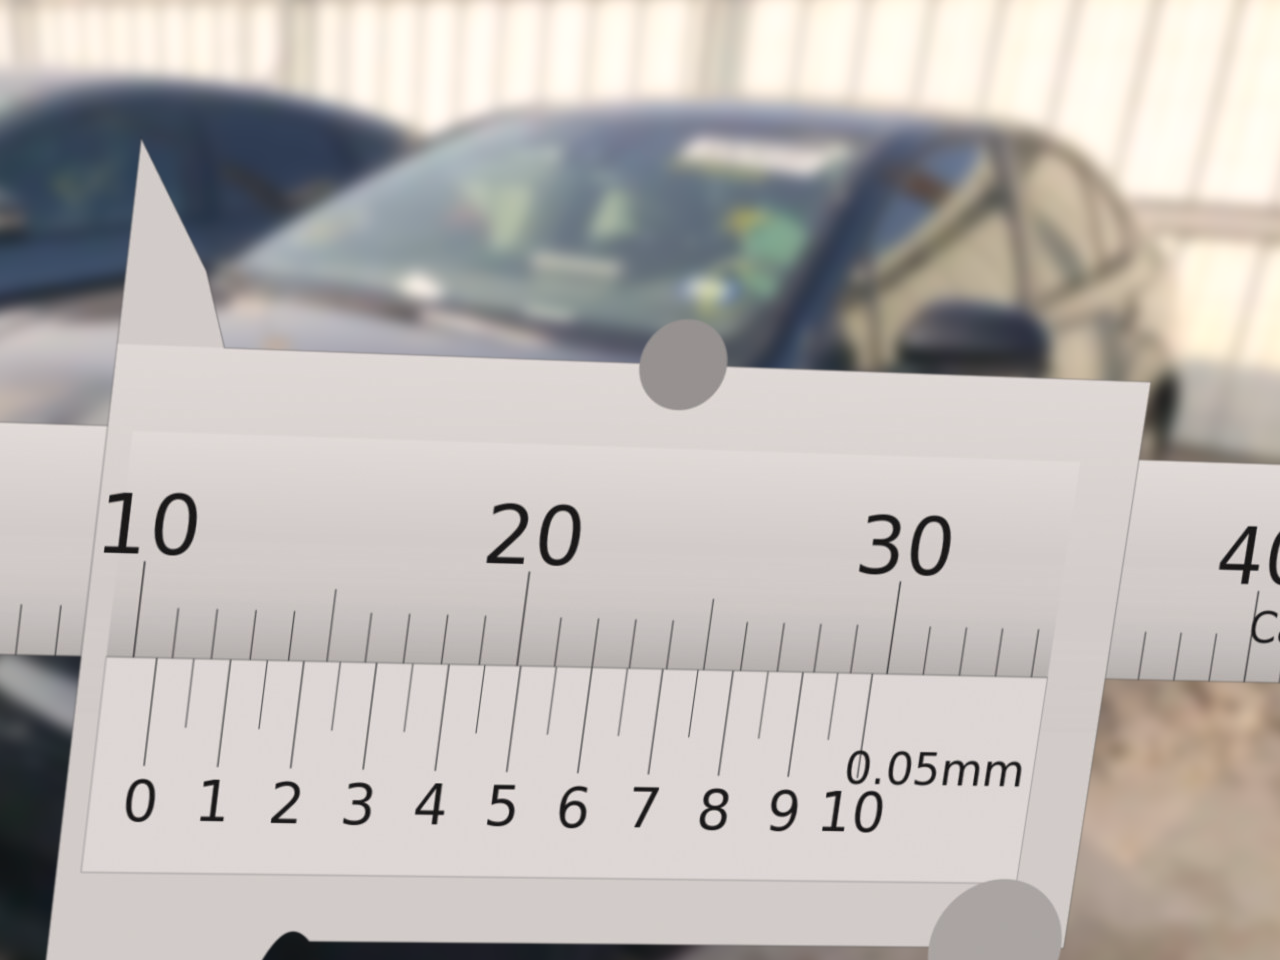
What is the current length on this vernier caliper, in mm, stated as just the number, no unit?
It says 10.60
